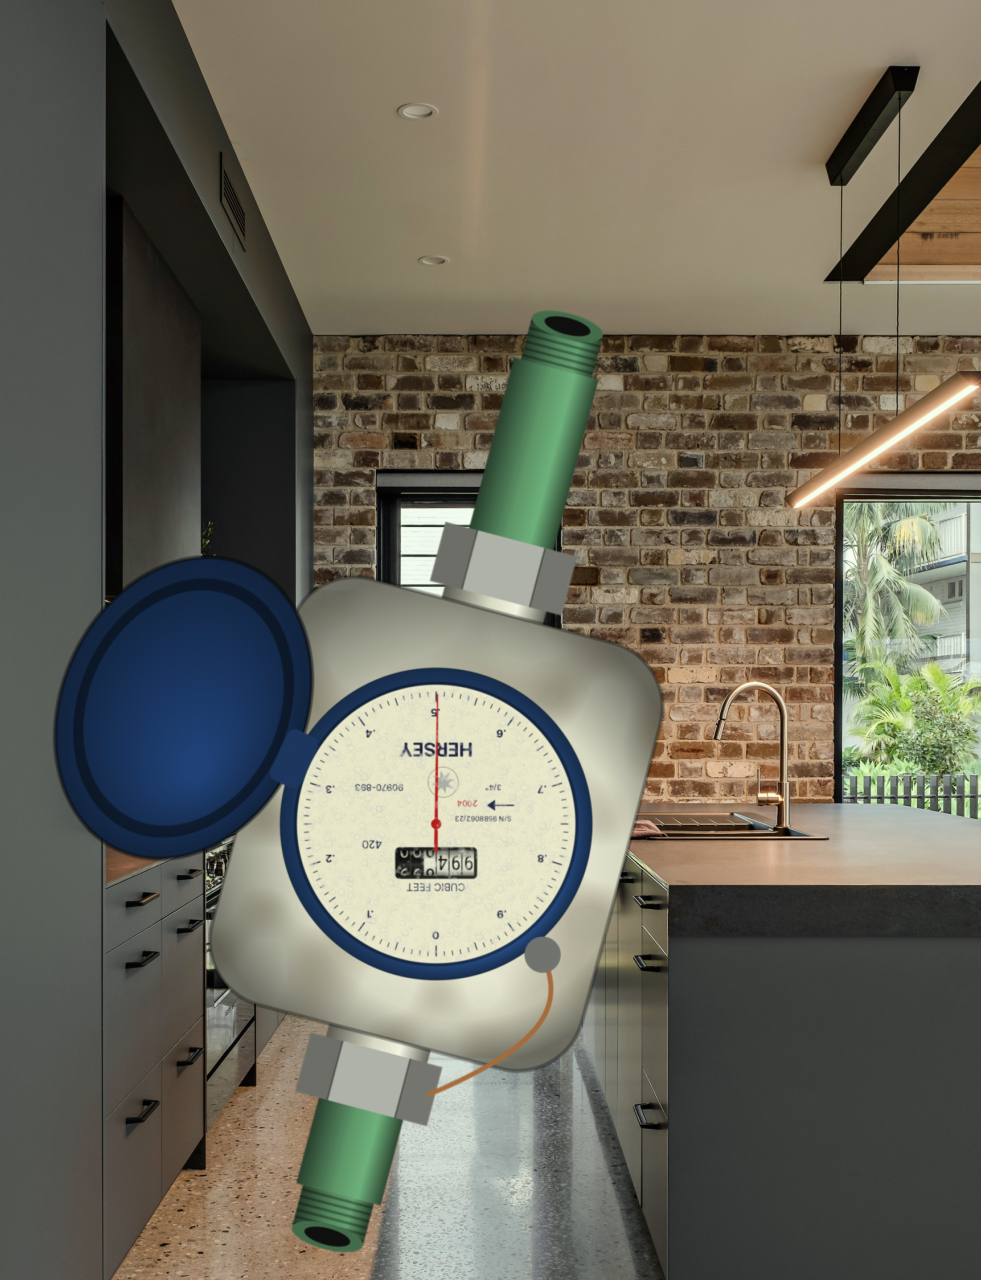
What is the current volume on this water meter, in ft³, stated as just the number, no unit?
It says 994899.50
